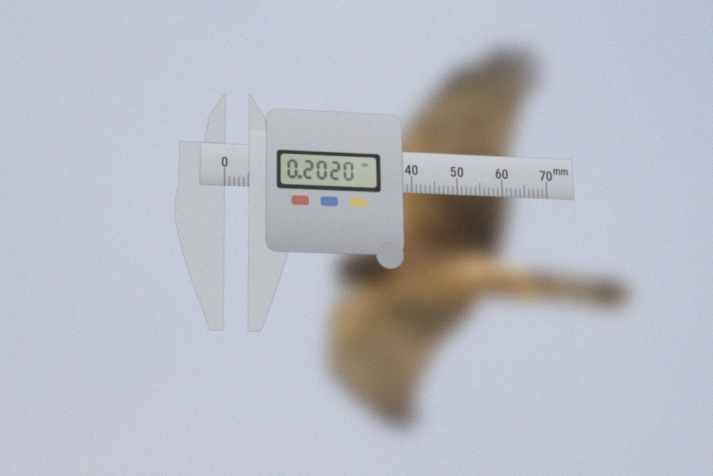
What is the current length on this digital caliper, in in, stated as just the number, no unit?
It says 0.2020
